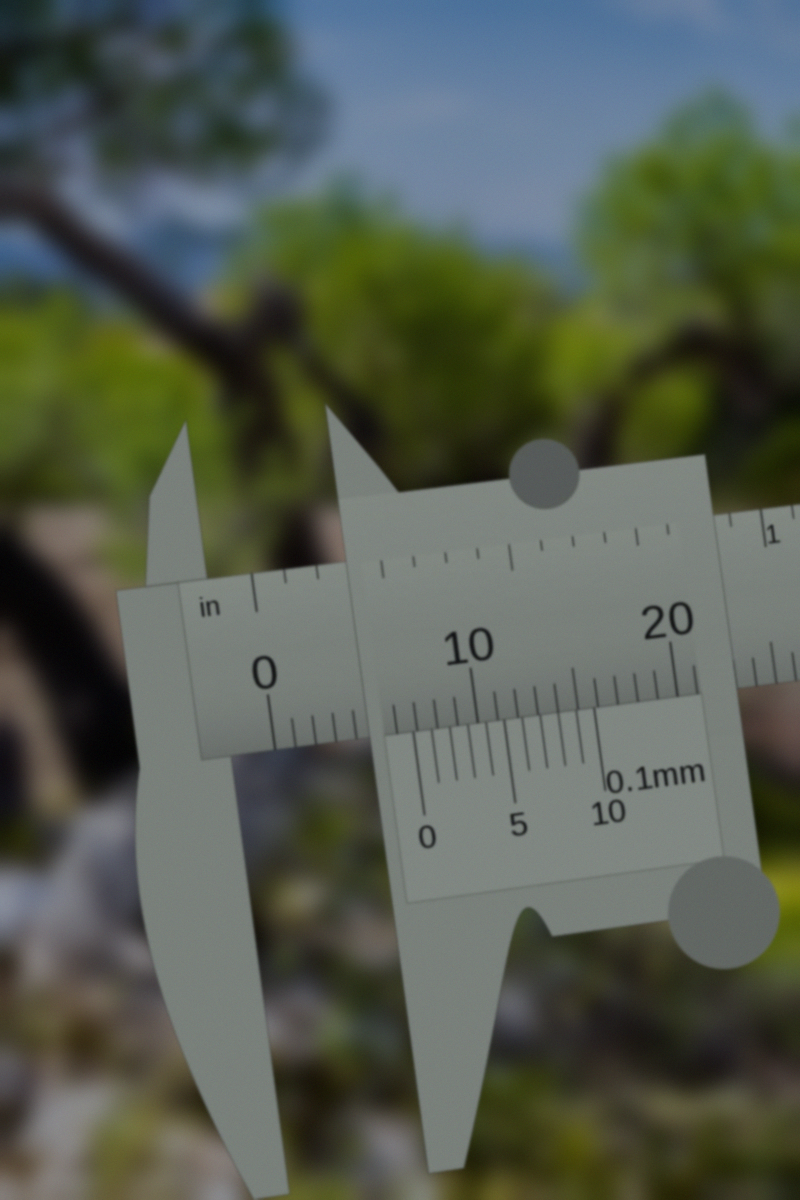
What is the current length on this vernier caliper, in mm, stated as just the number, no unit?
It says 6.8
